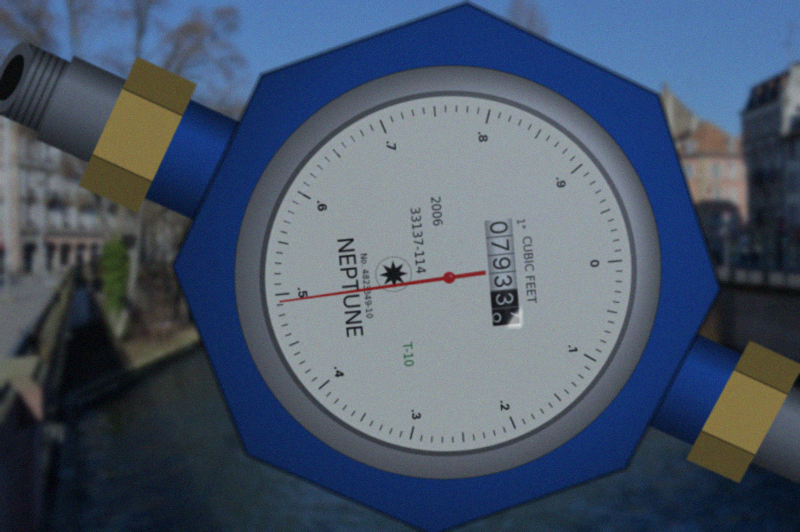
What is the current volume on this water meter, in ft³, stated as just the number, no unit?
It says 79337.49
